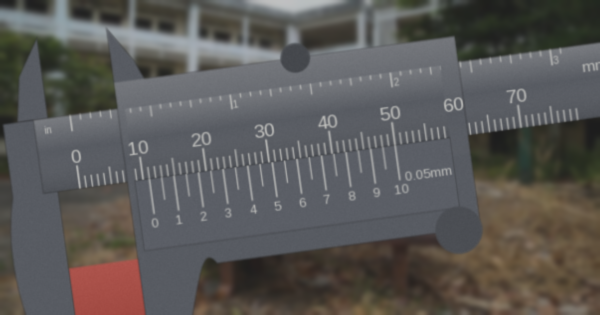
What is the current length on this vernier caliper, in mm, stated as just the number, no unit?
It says 11.0
